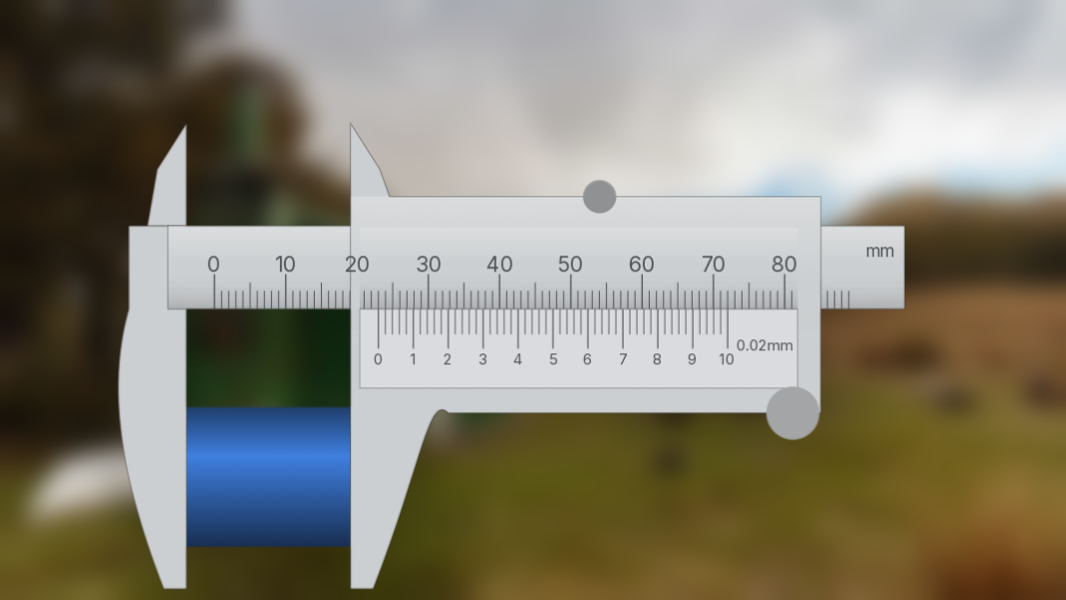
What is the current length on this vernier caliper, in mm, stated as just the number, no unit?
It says 23.0
